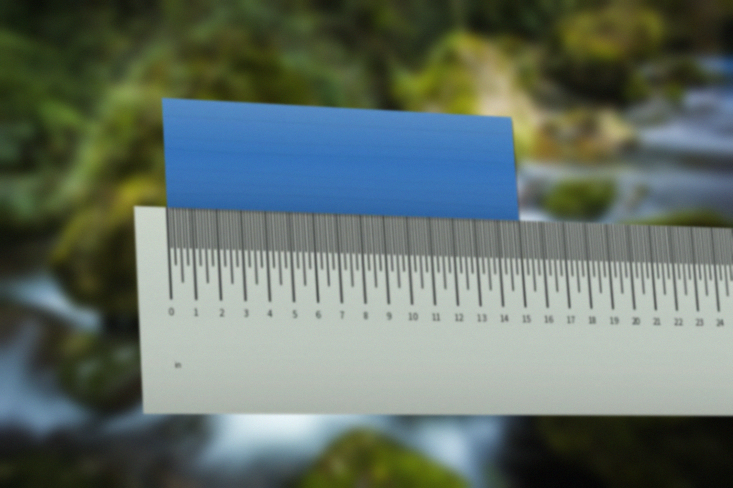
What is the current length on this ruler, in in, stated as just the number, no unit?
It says 15
